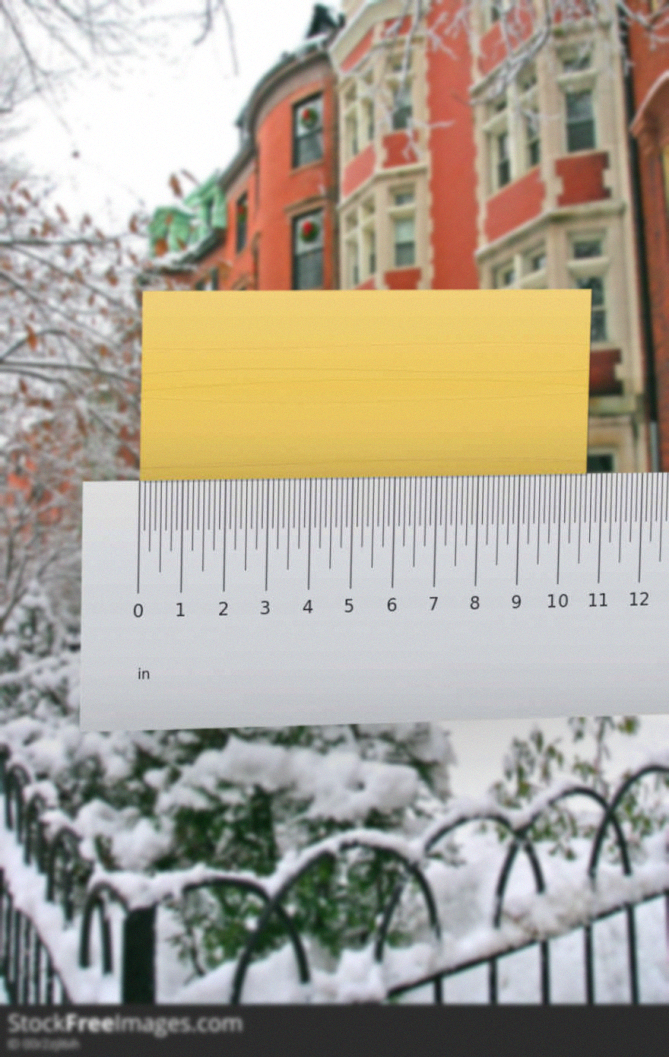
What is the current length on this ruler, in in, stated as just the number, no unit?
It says 10.625
